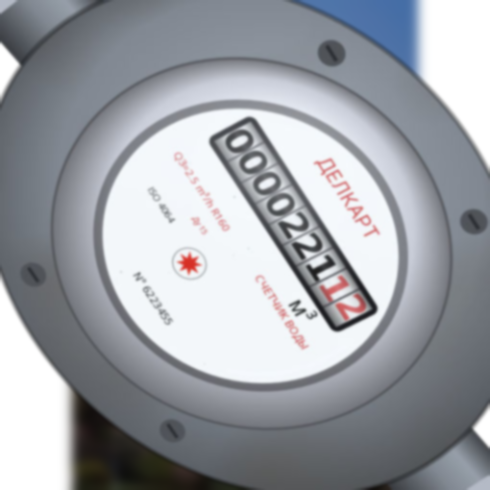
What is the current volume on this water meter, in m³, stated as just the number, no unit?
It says 221.12
